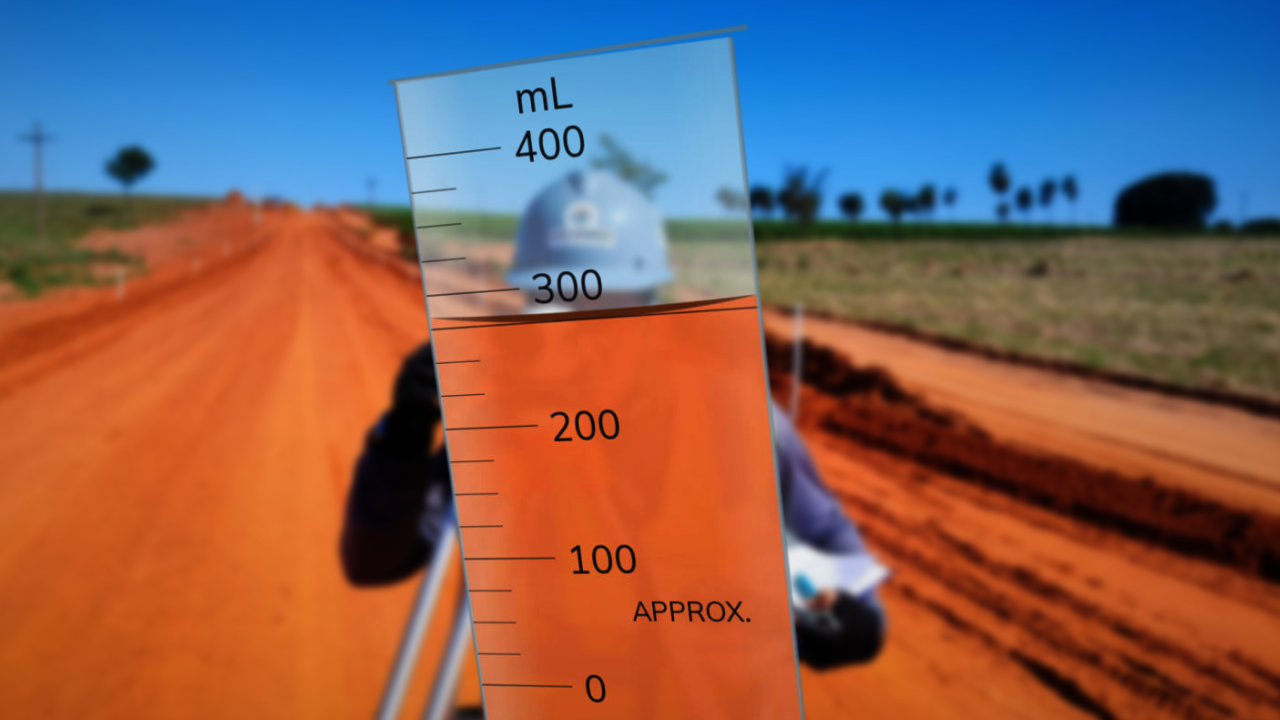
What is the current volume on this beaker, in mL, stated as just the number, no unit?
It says 275
